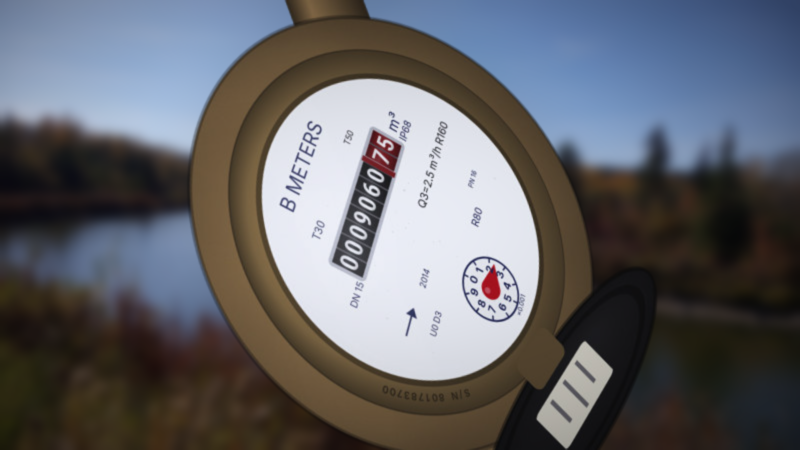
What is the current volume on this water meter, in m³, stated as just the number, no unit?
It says 9060.752
